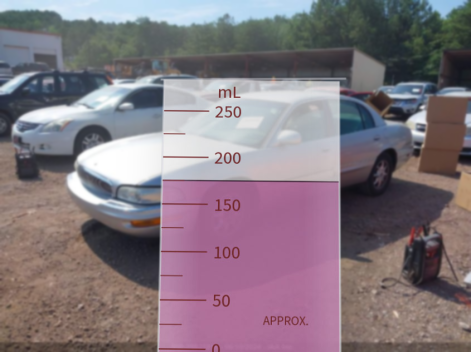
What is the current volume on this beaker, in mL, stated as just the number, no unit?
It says 175
